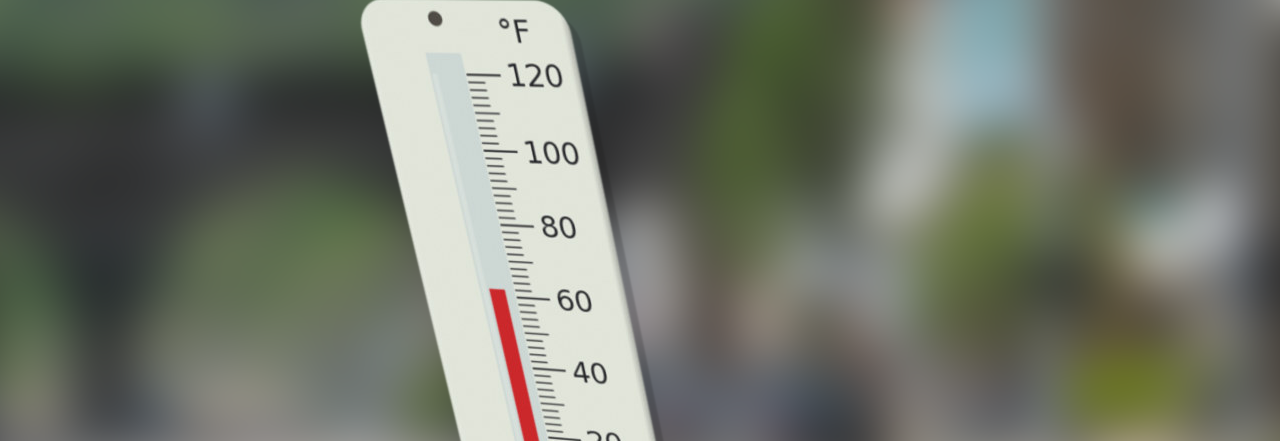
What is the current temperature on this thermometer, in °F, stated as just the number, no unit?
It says 62
